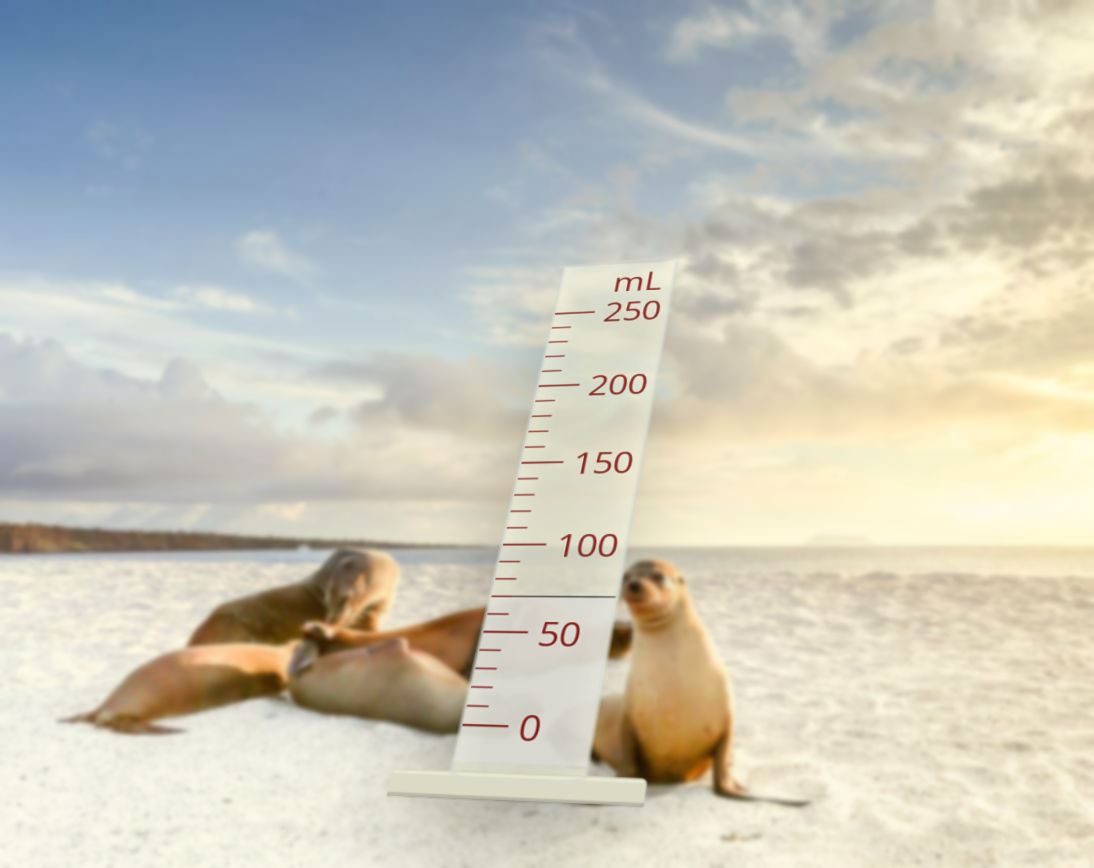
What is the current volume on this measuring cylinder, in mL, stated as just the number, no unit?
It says 70
